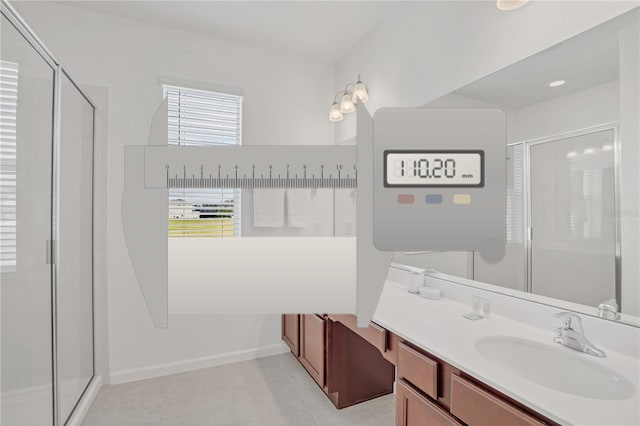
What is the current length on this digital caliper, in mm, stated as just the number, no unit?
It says 110.20
